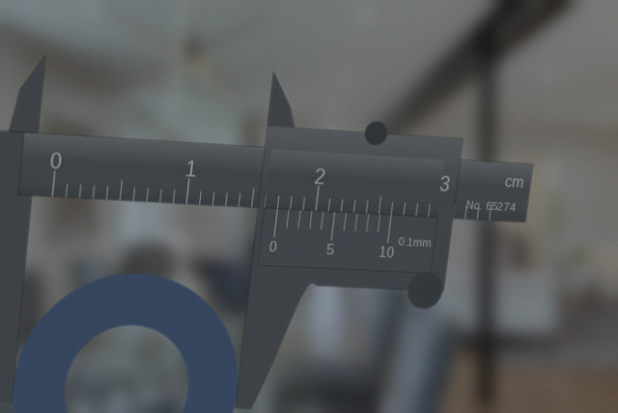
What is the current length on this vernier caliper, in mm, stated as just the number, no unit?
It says 17.0
